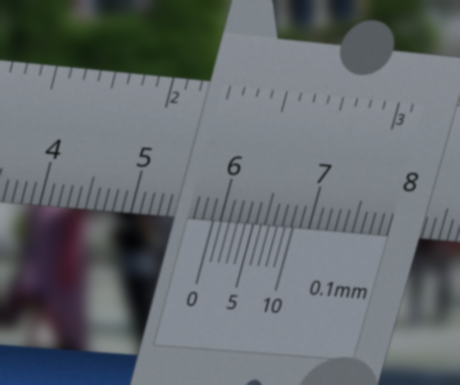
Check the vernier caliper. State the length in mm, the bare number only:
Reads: 59.2
